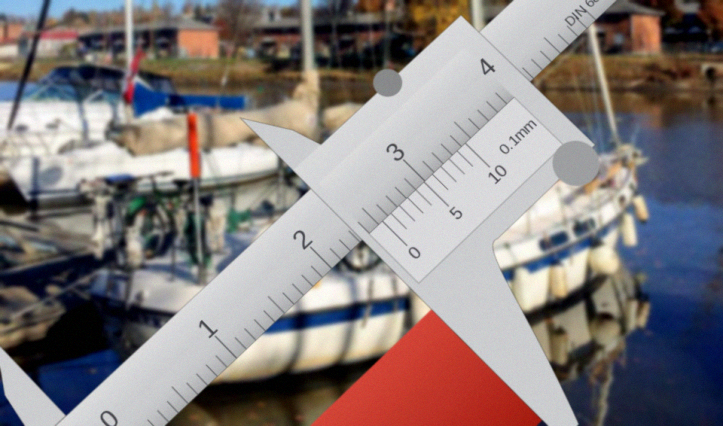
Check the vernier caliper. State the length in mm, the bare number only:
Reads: 25.4
